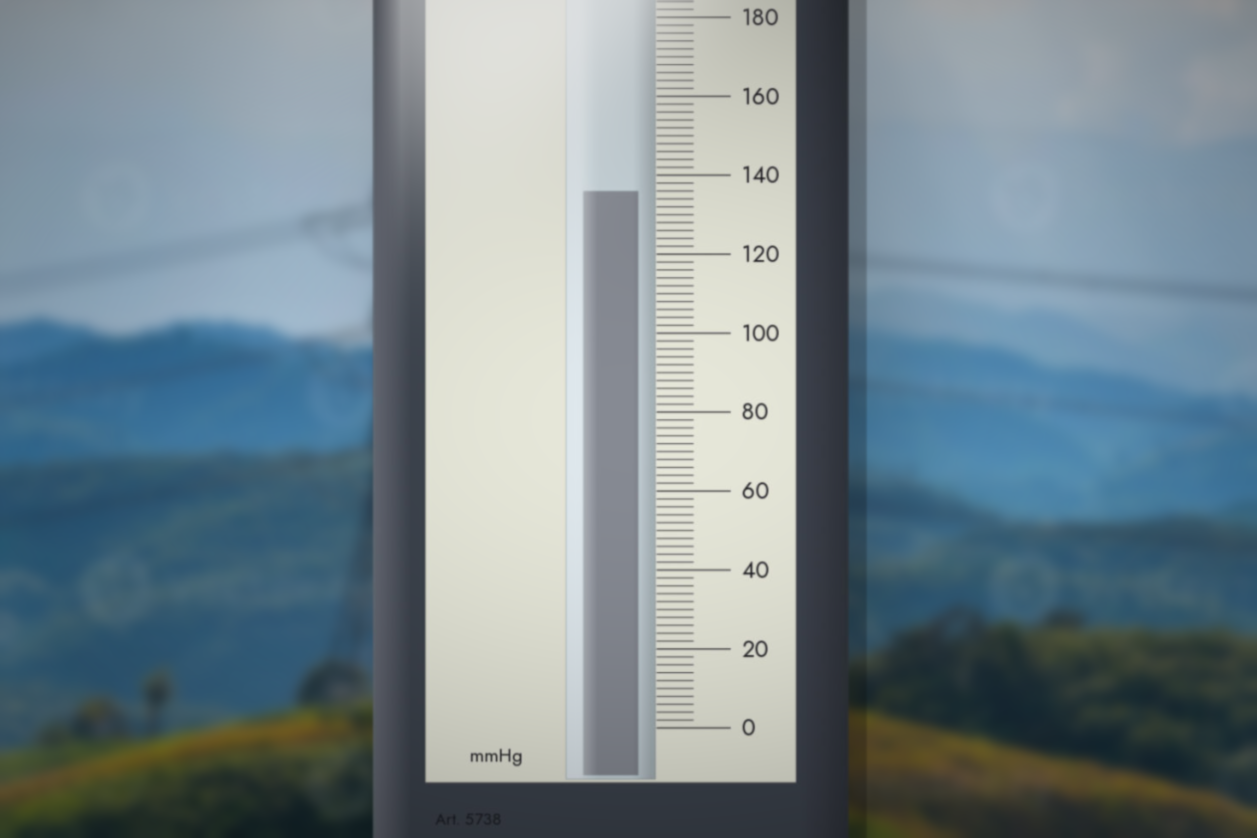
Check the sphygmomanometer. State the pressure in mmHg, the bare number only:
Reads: 136
